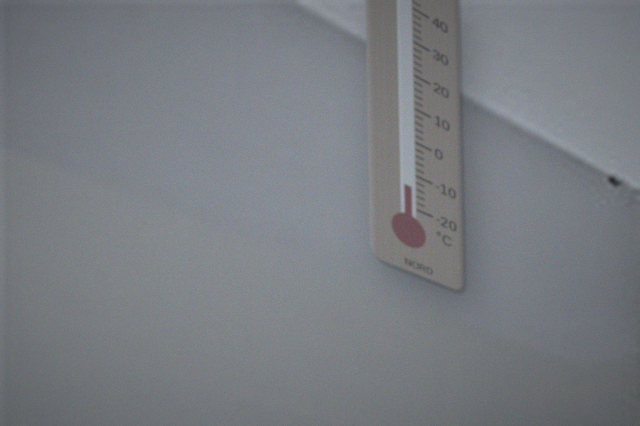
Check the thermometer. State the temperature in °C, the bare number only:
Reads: -14
